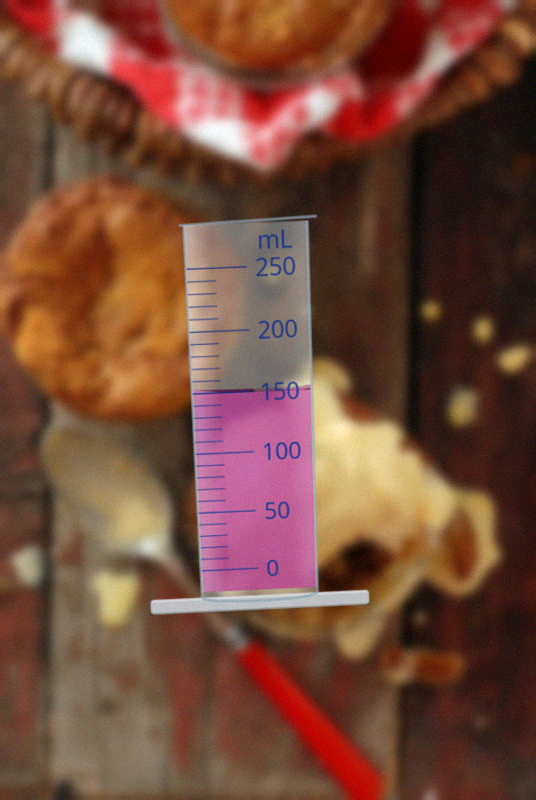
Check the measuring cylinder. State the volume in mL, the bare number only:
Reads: 150
